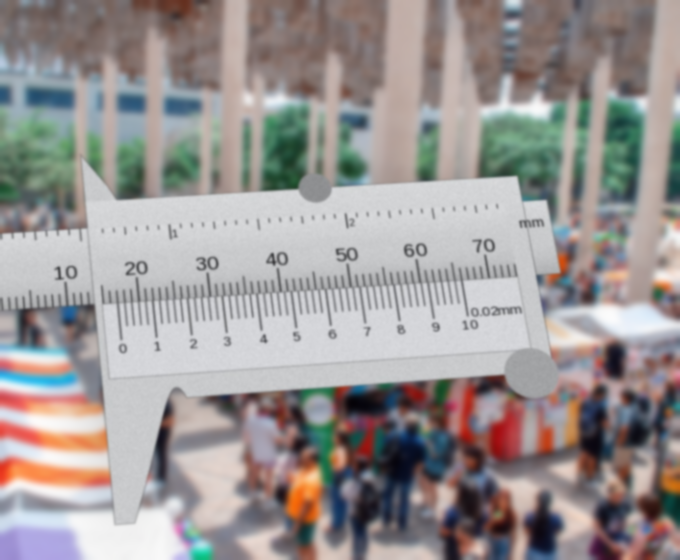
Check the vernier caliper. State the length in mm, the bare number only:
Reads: 17.0
